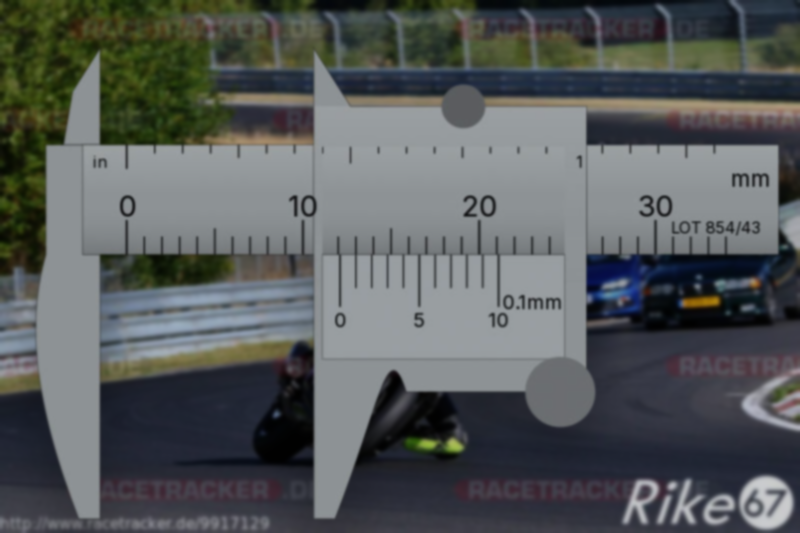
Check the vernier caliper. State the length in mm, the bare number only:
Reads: 12.1
